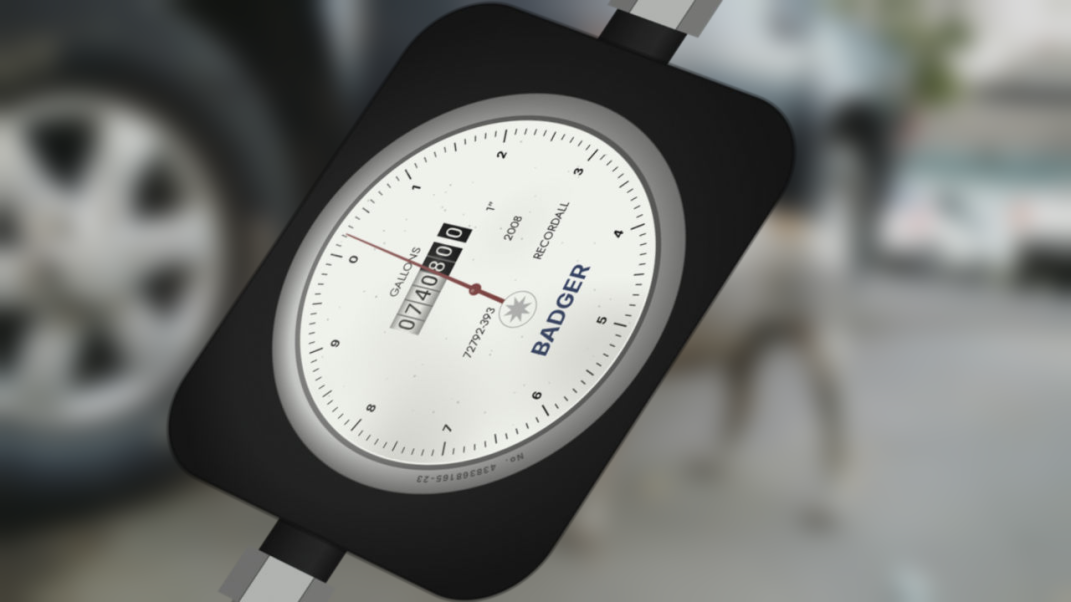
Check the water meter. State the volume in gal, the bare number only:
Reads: 740800.2
